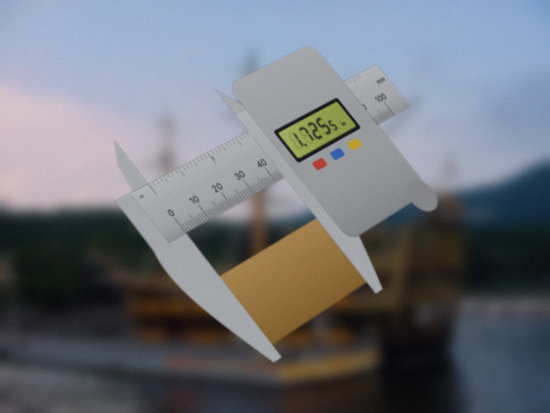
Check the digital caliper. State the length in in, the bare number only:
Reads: 1.7255
